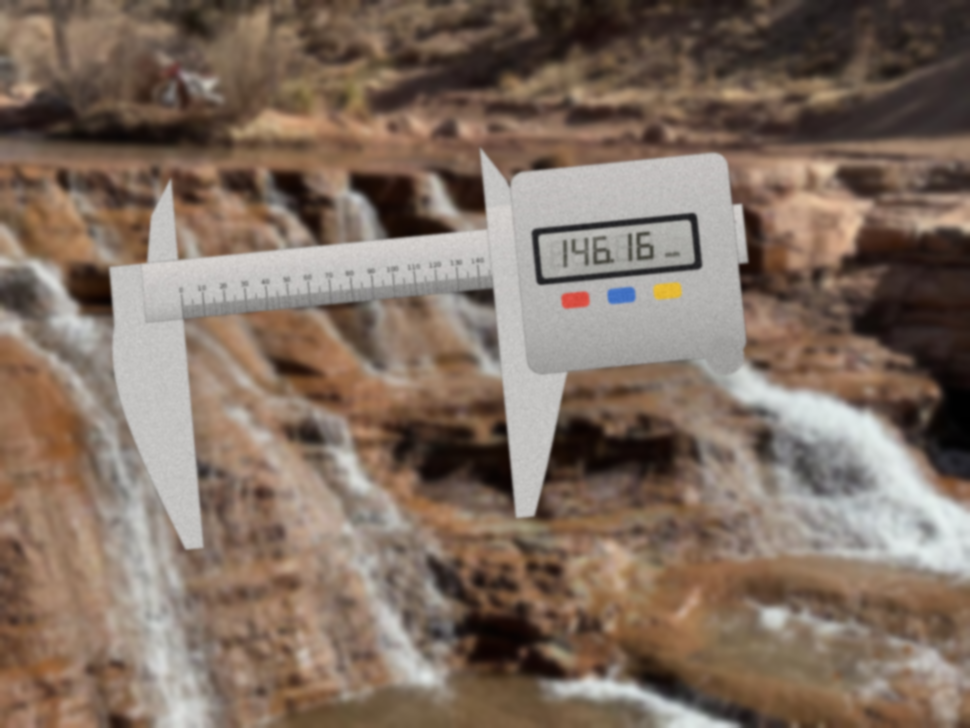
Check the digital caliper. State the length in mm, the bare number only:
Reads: 146.16
